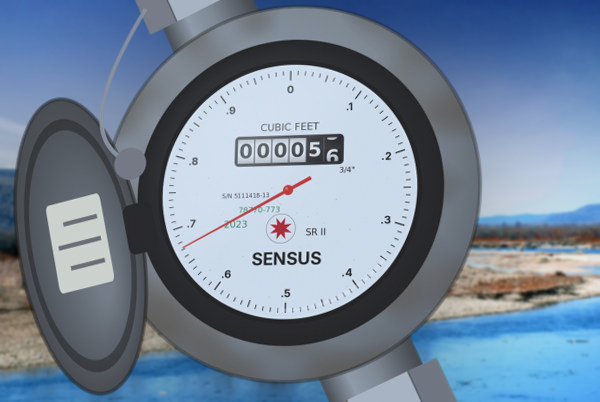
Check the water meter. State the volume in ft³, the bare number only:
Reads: 55.67
